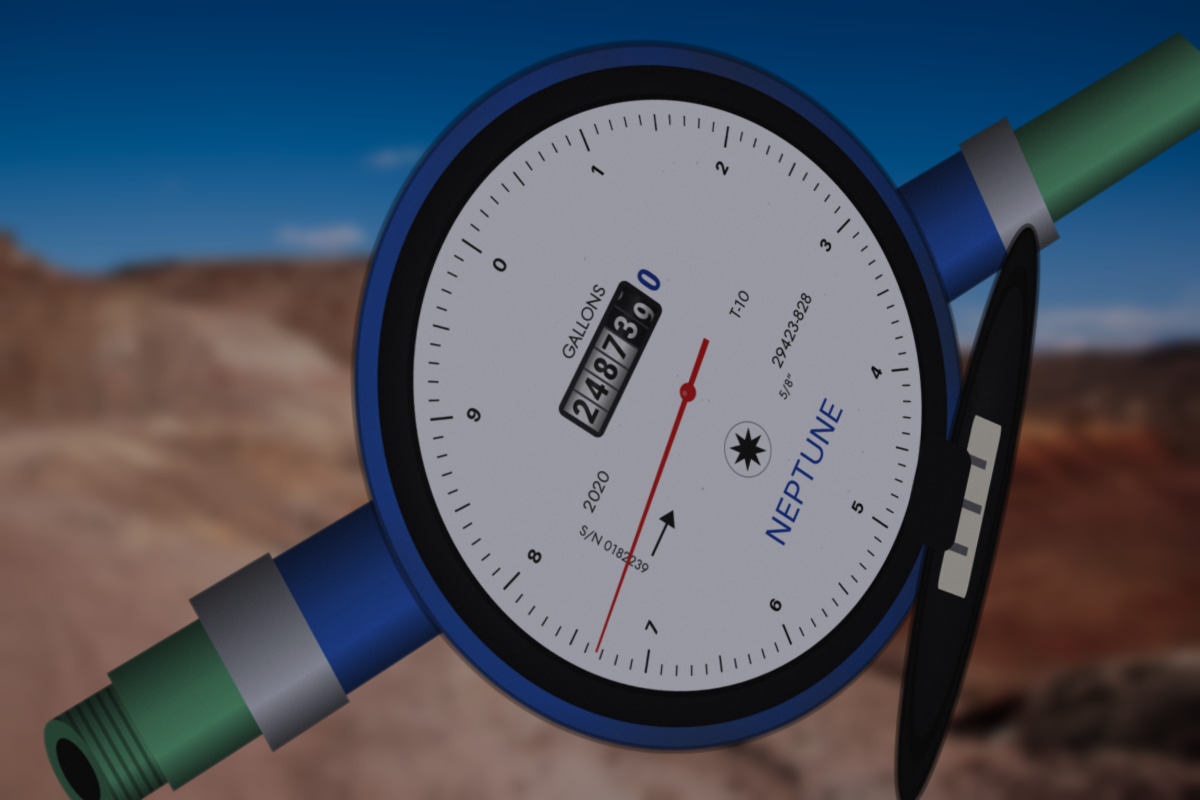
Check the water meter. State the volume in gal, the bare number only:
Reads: 2487387.3
